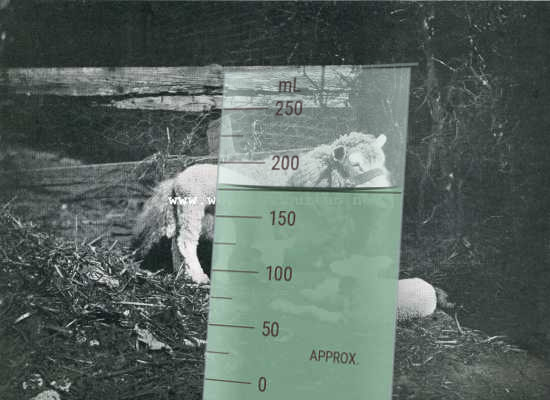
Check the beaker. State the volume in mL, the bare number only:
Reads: 175
